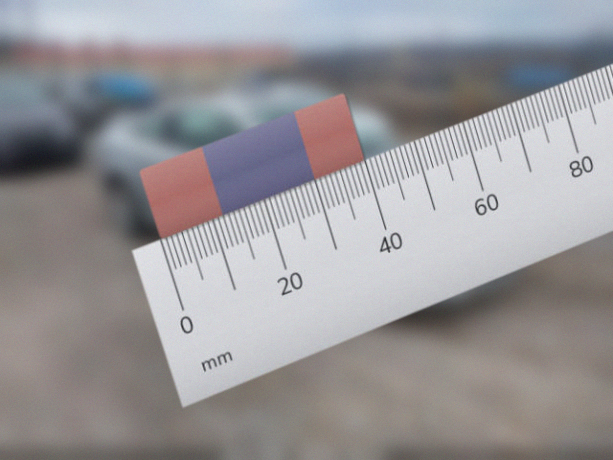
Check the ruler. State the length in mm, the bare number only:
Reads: 40
